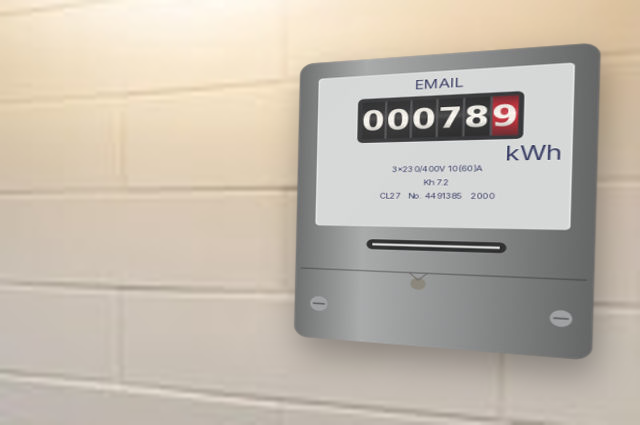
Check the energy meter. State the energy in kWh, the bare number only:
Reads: 78.9
